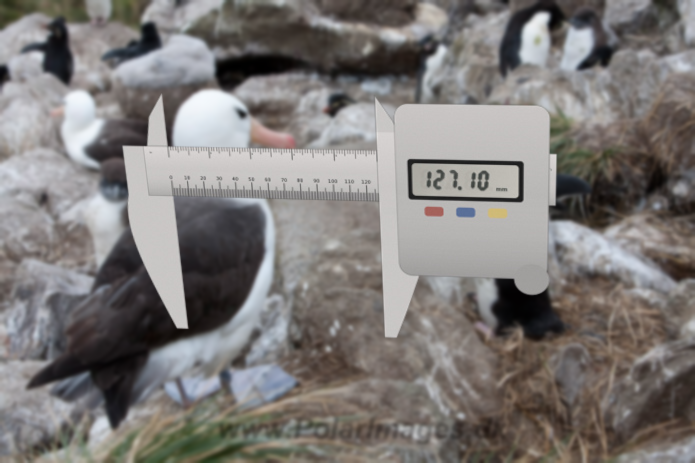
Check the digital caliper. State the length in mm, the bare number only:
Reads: 127.10
